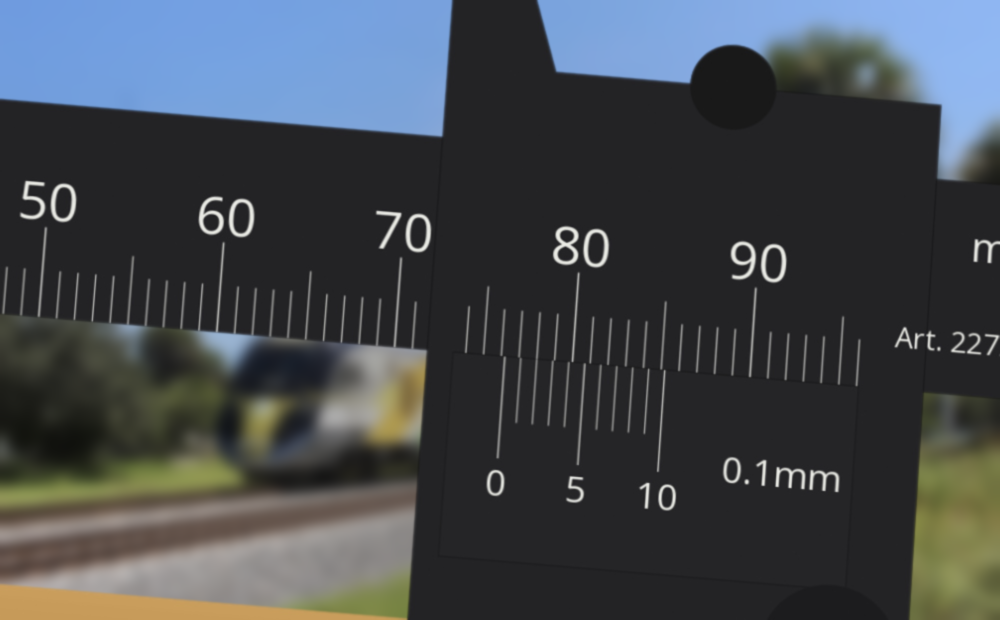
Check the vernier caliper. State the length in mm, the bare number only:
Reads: 76.2
